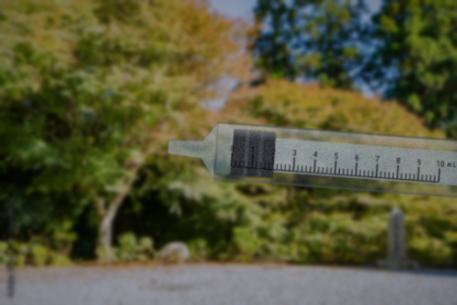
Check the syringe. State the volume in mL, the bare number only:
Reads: 0
